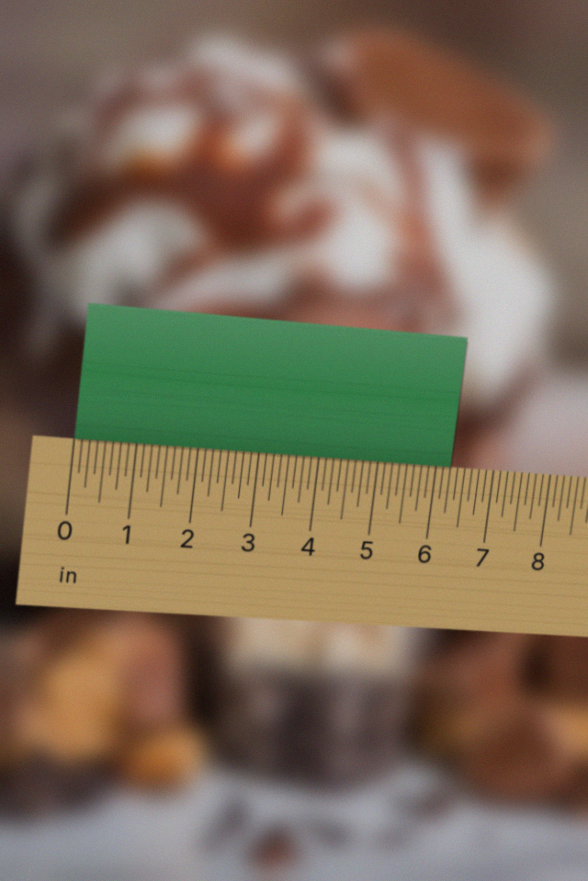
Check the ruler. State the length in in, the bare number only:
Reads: 6.25
